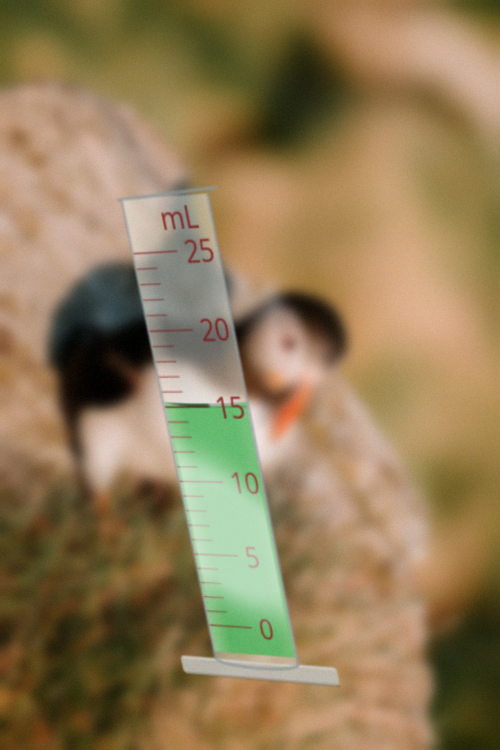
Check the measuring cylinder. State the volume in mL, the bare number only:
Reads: 15
